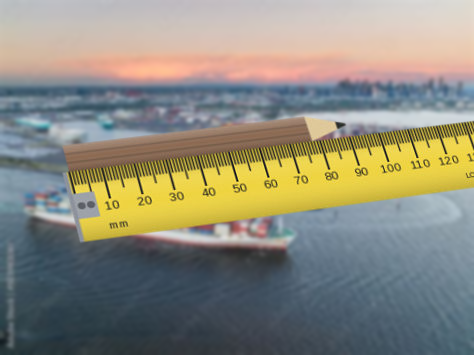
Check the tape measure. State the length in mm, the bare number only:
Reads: 90
